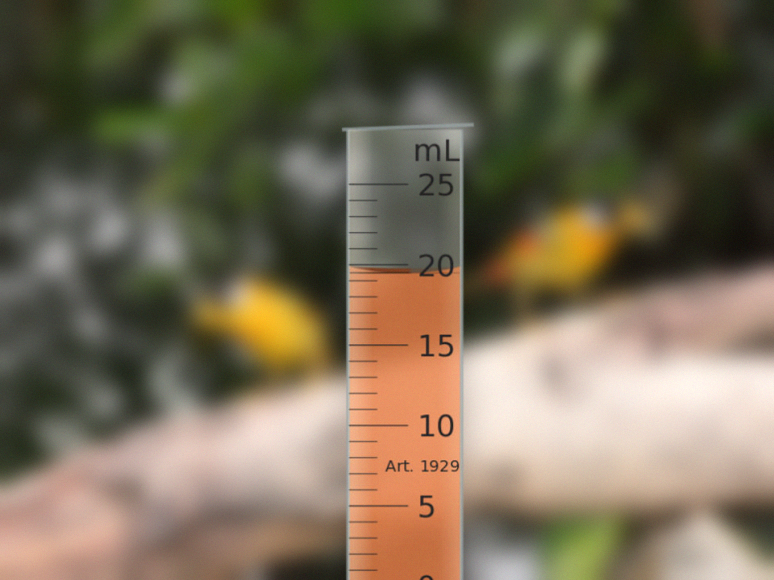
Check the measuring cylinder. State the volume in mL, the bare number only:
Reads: 19.5
